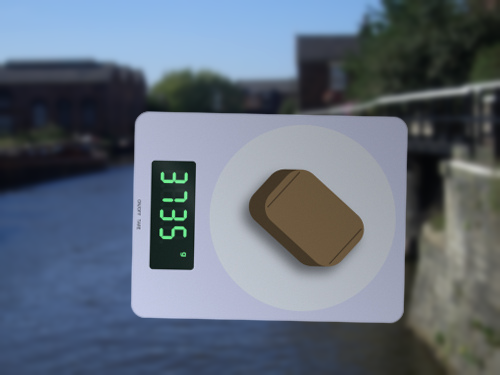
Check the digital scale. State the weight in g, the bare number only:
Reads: 3735
